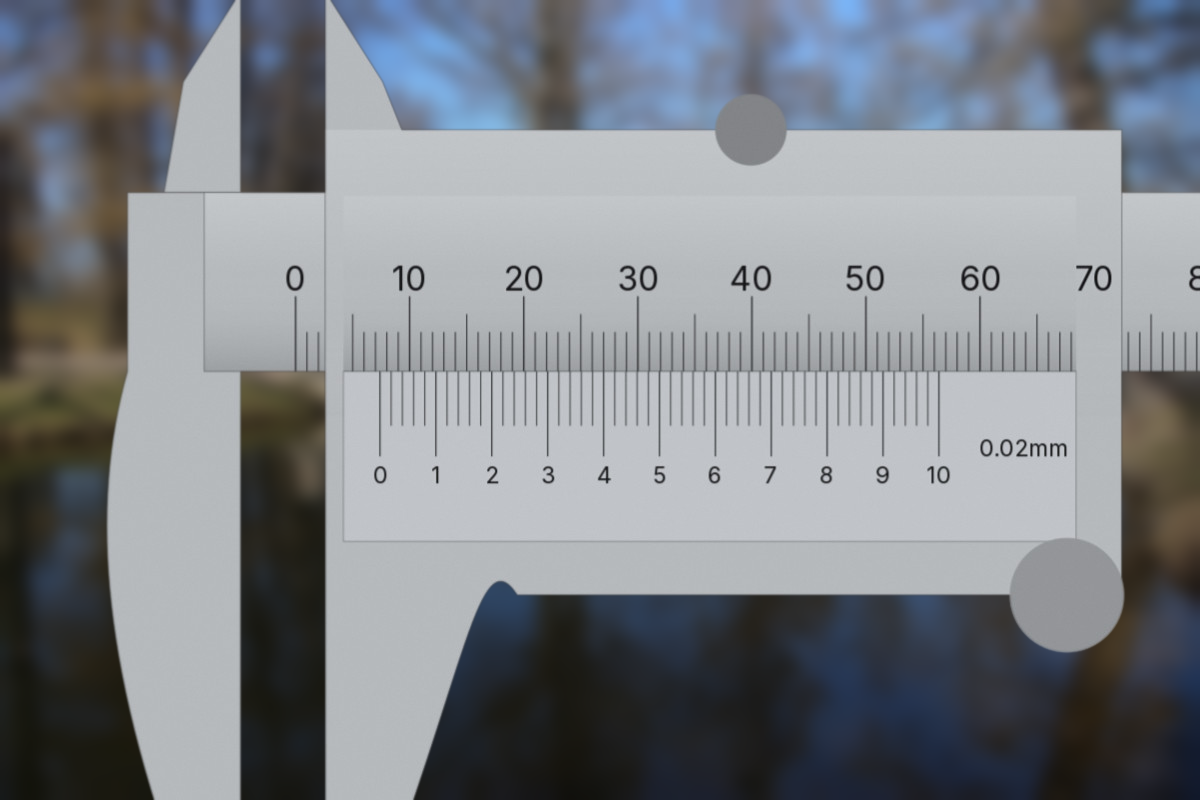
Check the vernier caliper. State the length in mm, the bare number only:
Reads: 7.4
